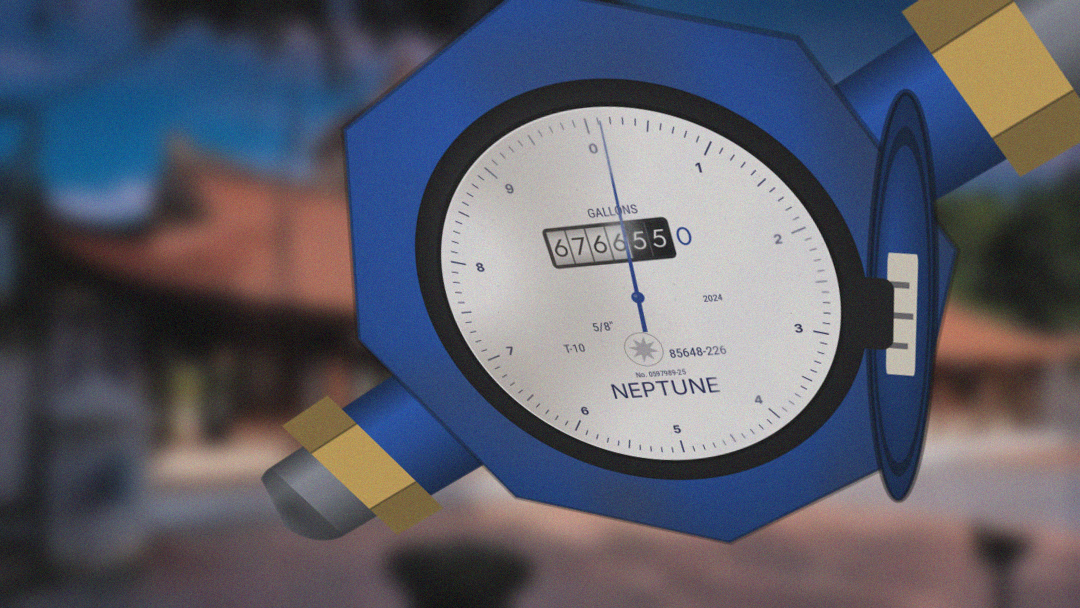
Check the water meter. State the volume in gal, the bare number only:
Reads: 6766550.1
